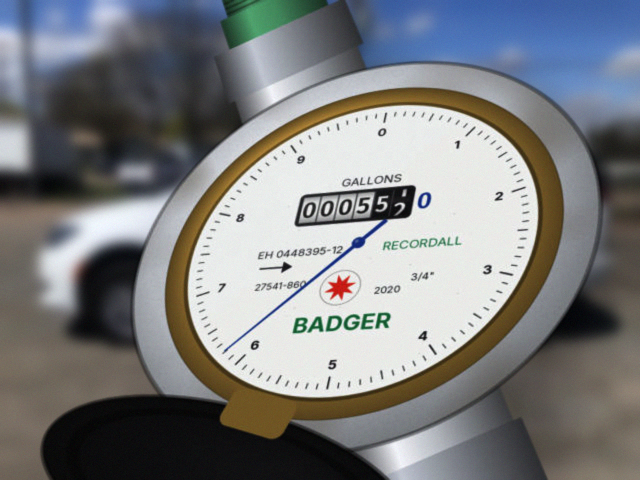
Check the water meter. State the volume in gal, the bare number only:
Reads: 5516.2
